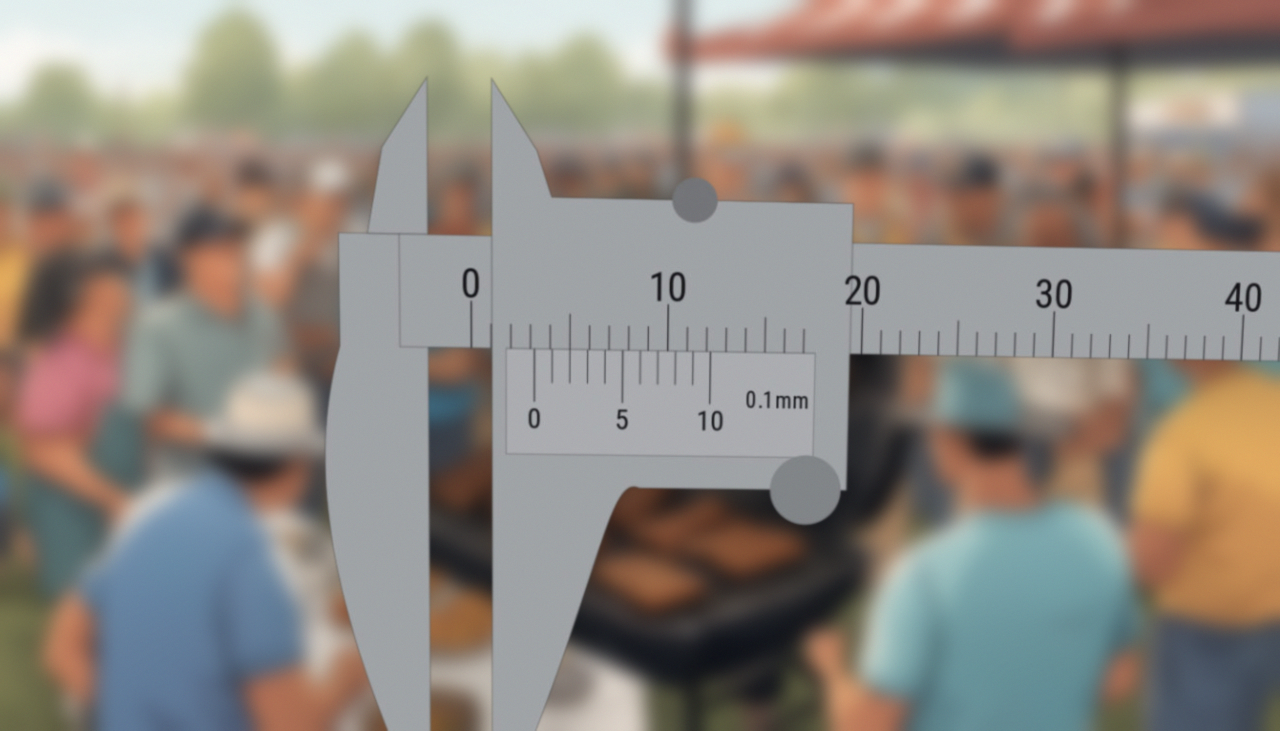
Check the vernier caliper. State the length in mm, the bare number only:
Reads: 3.2
